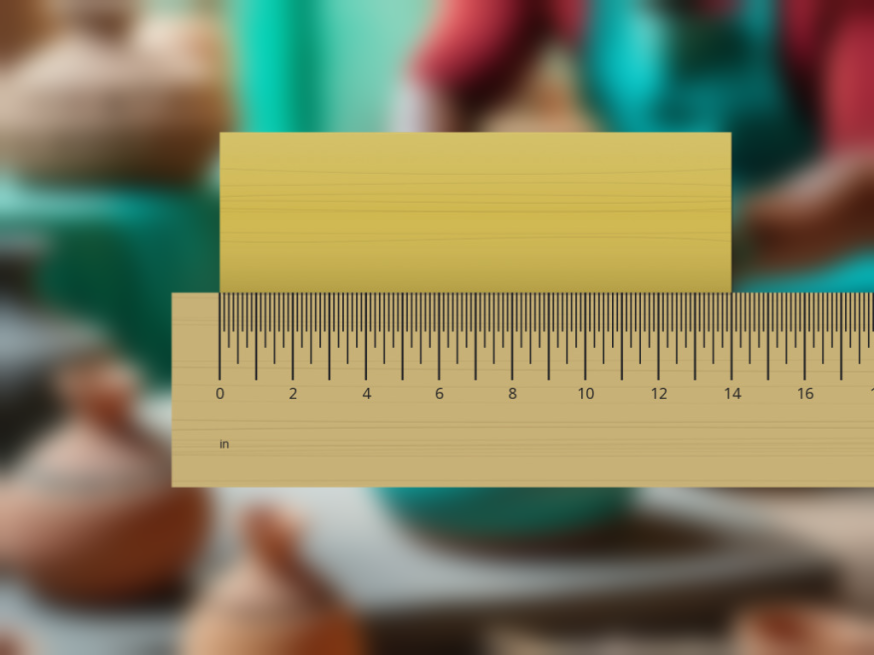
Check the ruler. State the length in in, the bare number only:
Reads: 14
